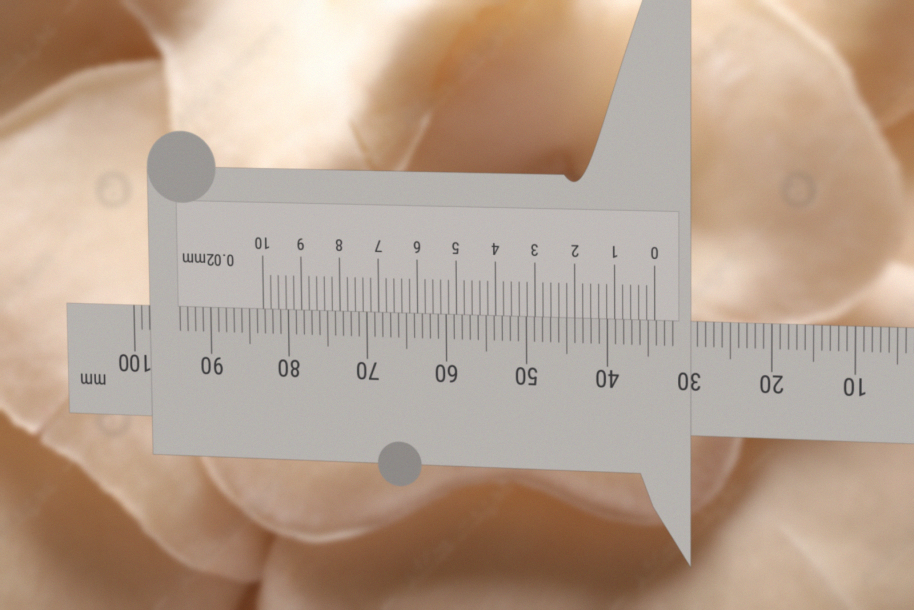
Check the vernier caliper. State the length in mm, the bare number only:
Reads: 34.2
